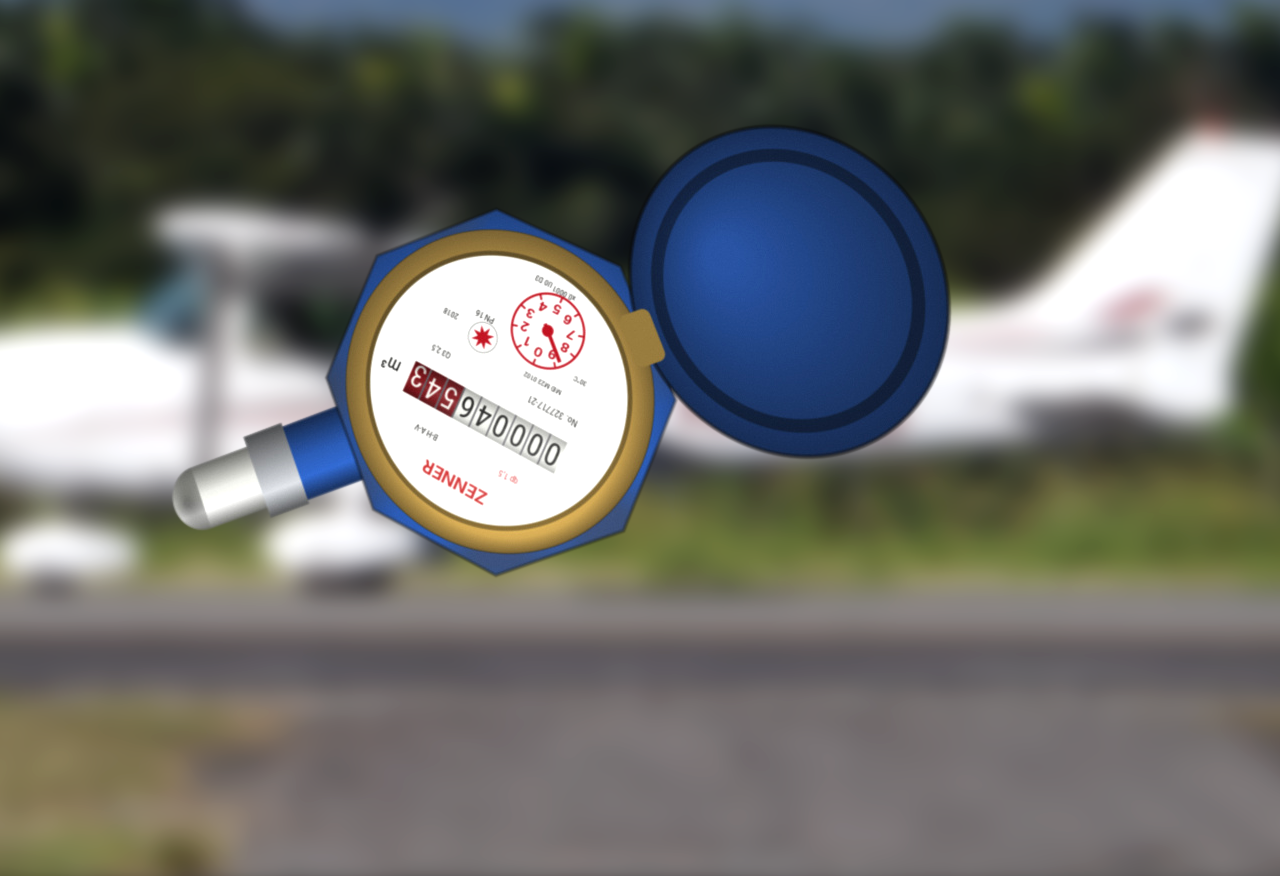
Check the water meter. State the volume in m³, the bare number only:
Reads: 46.5428
